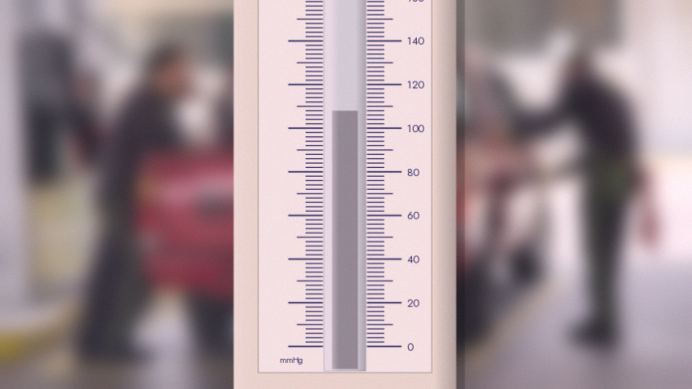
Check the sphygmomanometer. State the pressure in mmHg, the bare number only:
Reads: 108
